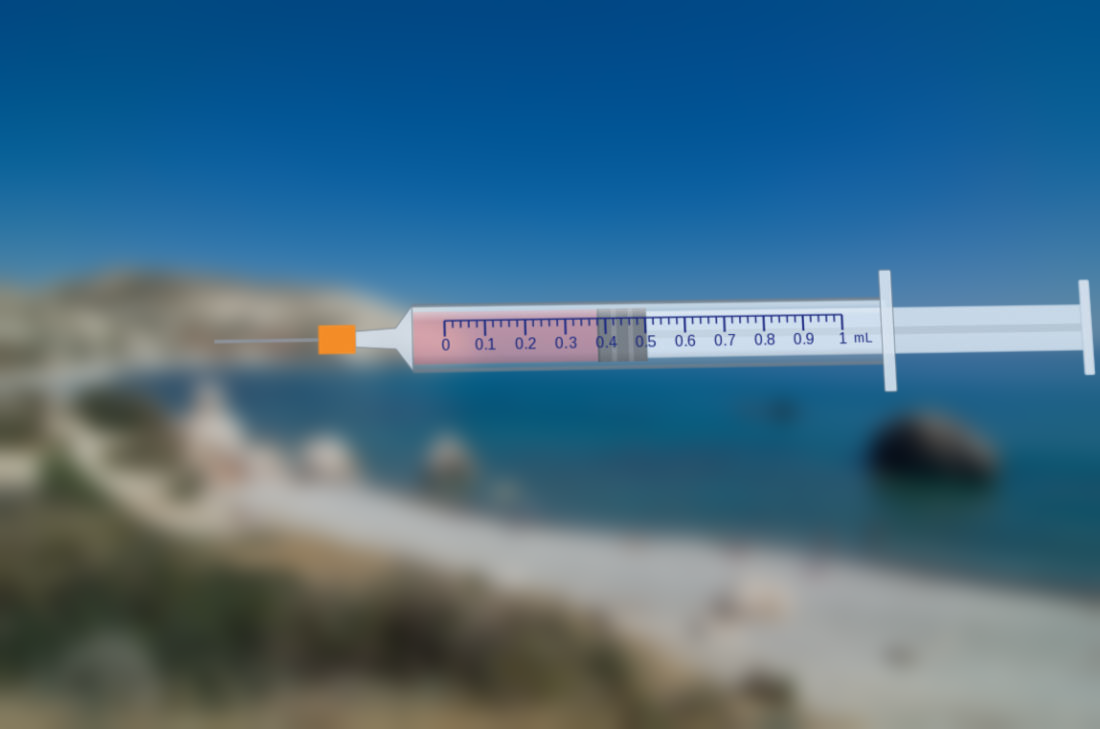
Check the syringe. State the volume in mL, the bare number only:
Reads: 0.38
